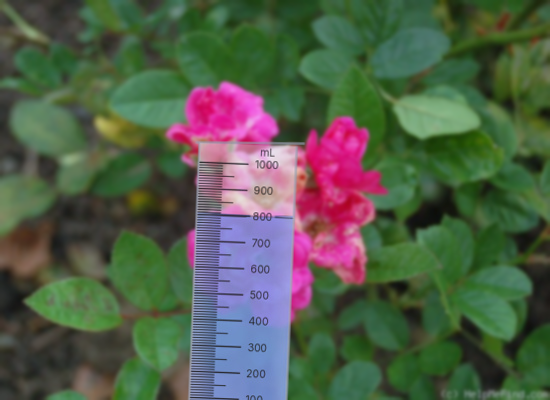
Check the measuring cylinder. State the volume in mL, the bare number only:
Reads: 800
